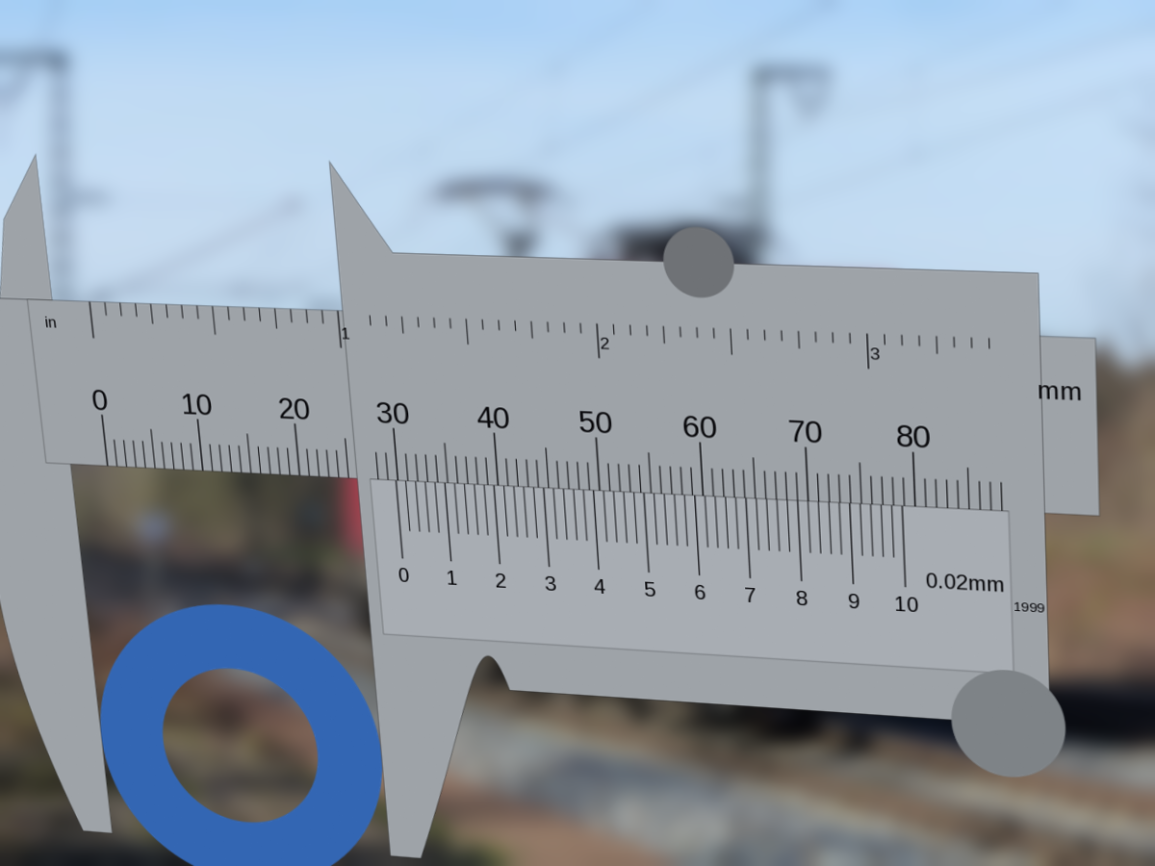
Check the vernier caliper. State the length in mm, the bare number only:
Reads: 29.8
